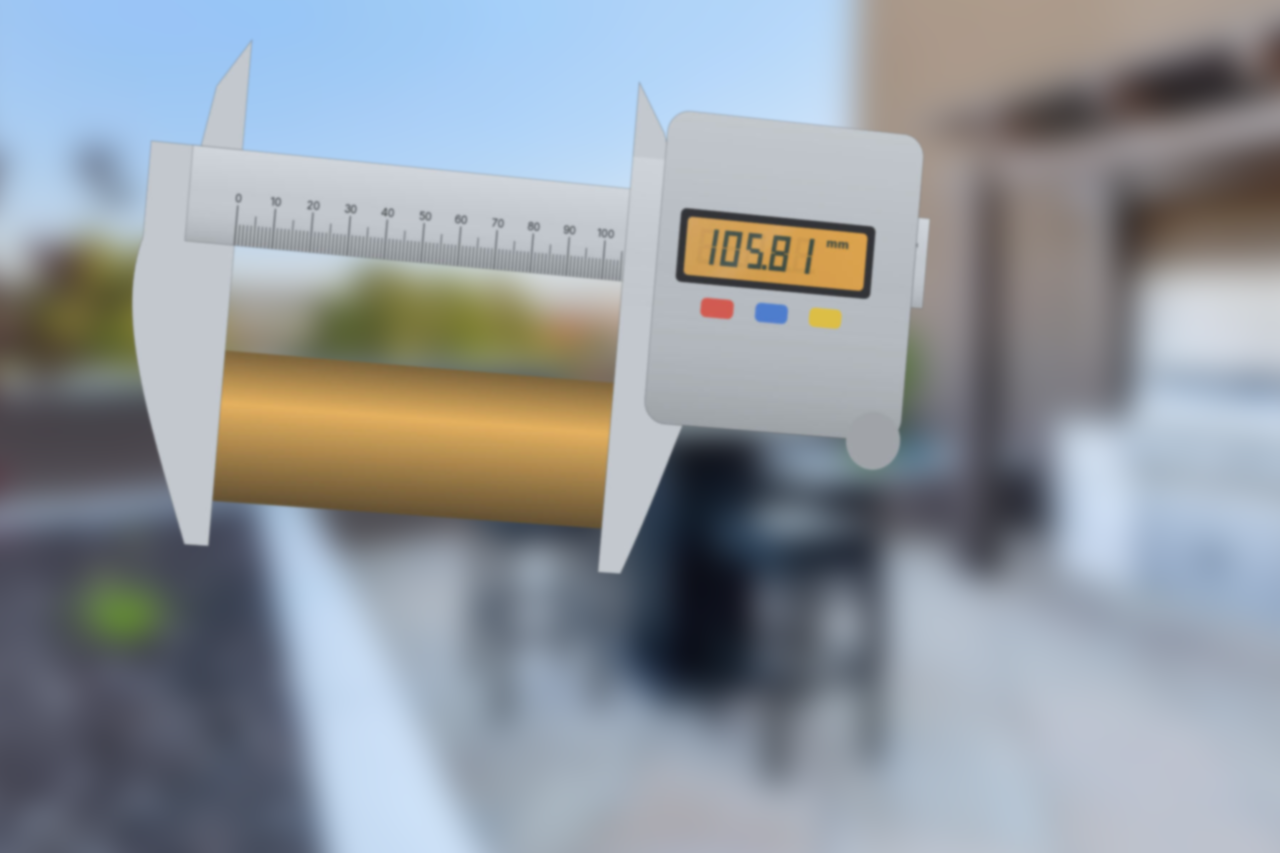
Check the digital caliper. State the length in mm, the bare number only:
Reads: 105.81
